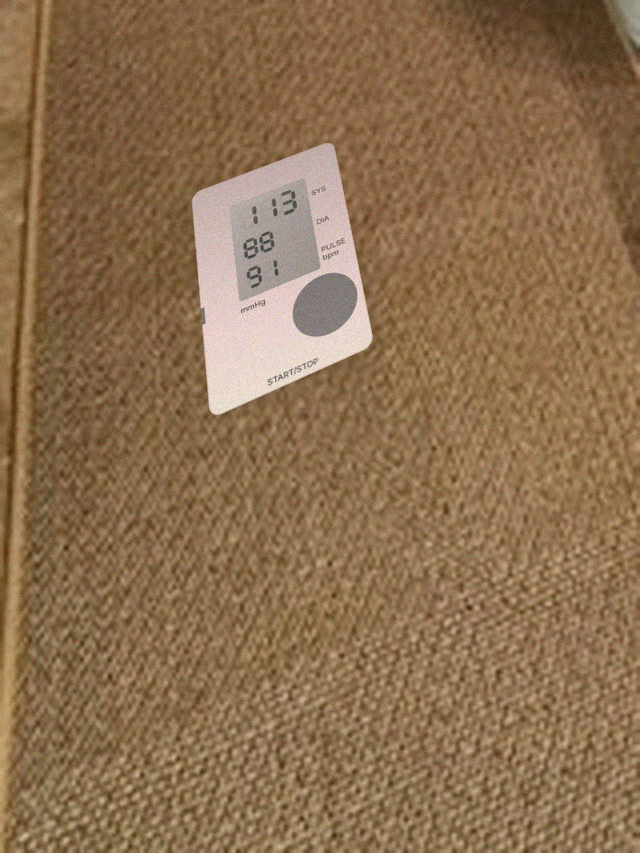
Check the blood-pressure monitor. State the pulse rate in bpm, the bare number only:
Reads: 91
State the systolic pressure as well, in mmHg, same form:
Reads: 113
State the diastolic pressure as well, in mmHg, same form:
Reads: 88
